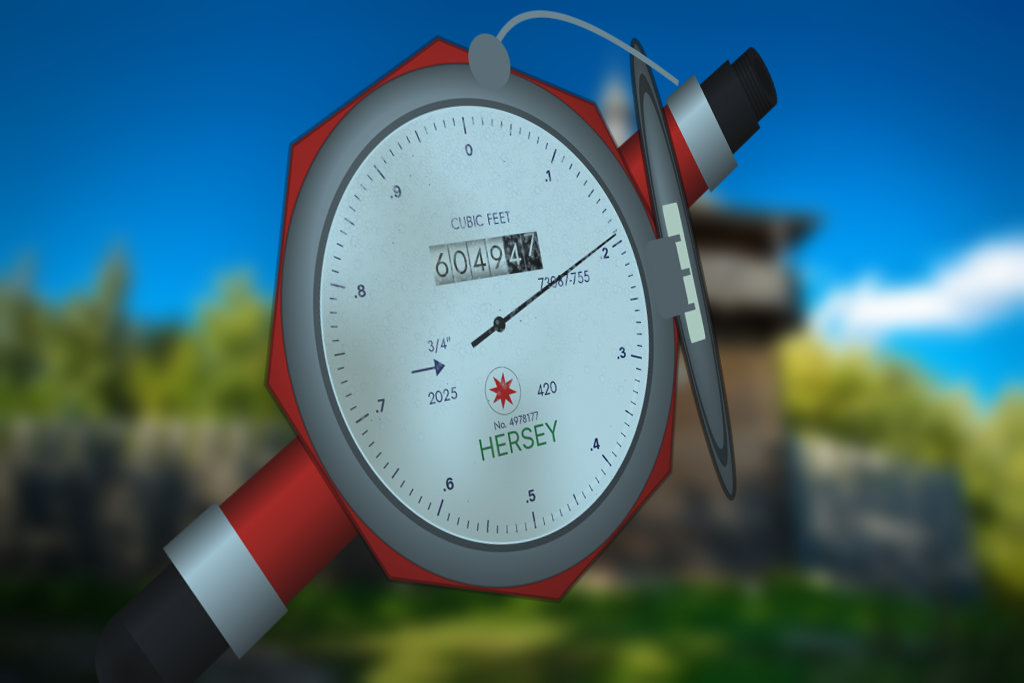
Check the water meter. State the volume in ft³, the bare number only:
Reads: 604947.19
